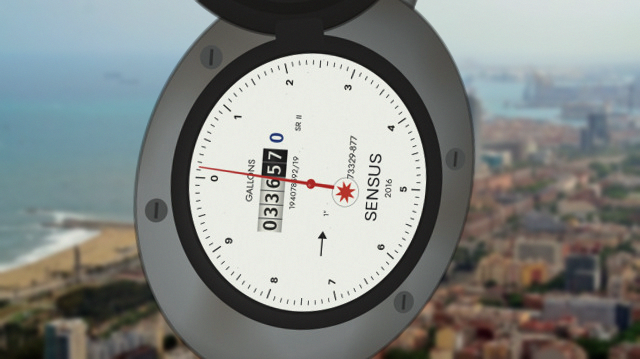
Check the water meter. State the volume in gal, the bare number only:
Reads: 336570.1
